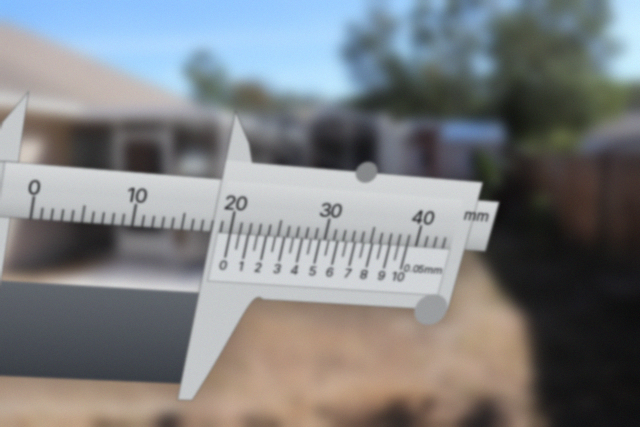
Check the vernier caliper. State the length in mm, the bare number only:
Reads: 20.0
